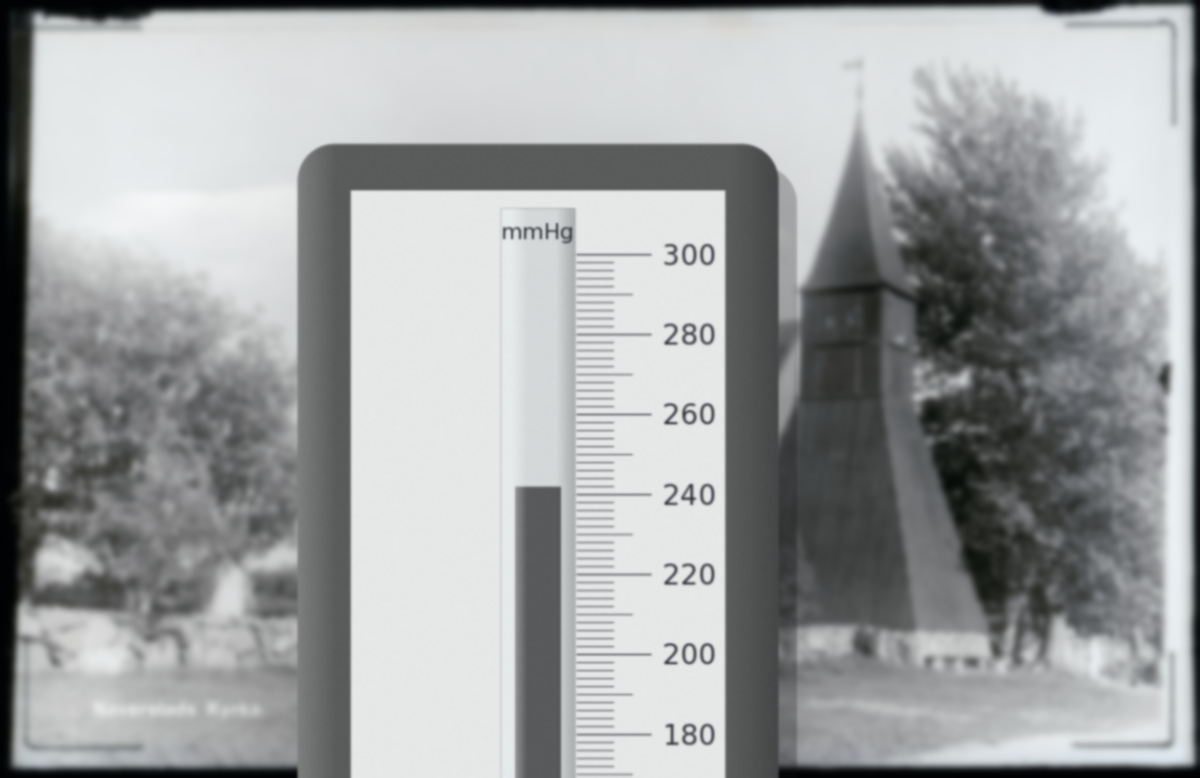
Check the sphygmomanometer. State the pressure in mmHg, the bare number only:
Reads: 242
